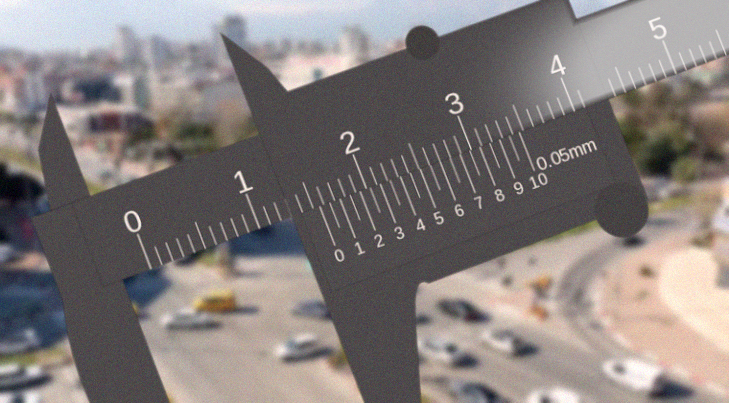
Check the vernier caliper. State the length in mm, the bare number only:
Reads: 15.6
